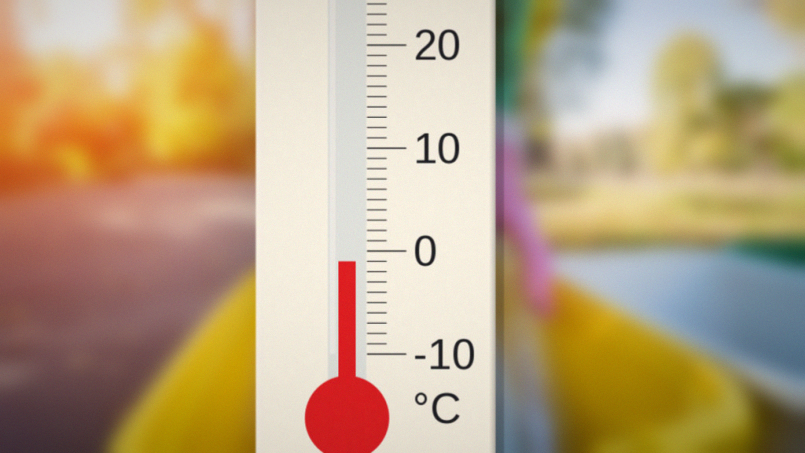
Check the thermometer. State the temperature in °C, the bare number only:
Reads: -1
